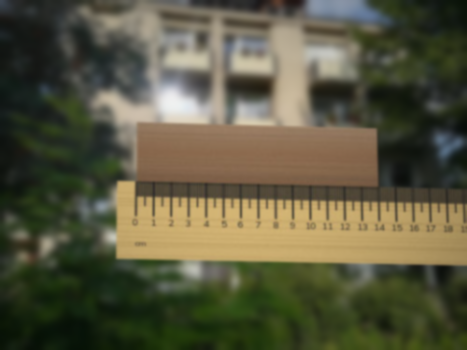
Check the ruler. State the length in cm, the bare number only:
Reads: 14
